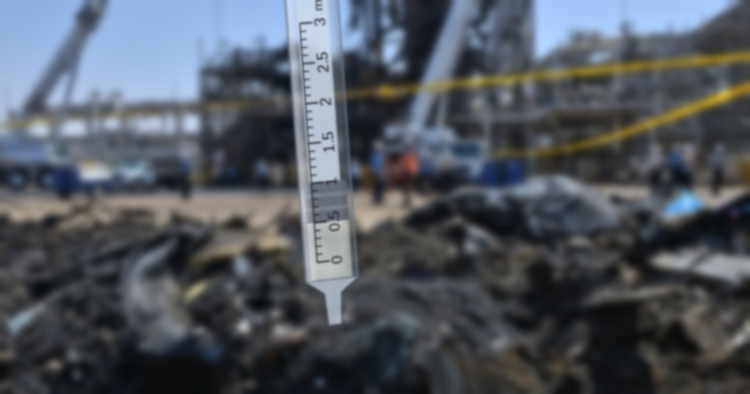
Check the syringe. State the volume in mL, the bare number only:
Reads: 0.5
